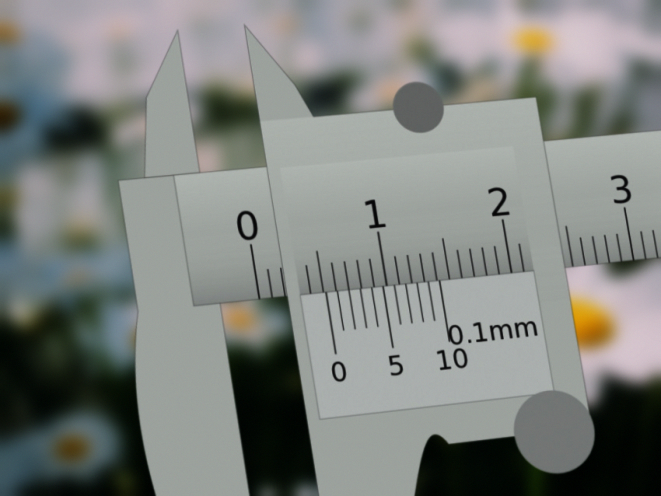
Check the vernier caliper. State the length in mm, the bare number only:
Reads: 5.2
